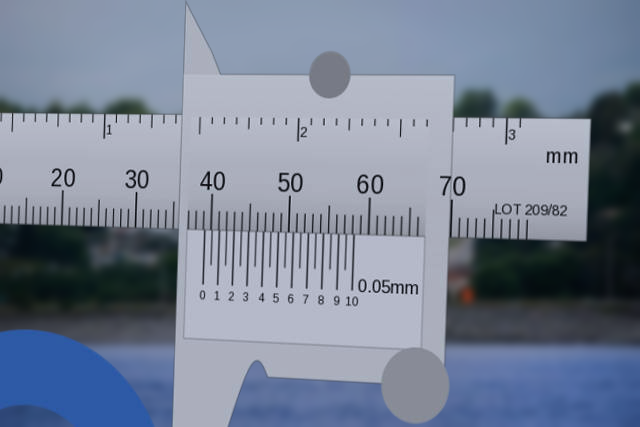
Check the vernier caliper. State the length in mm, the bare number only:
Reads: 39.2
